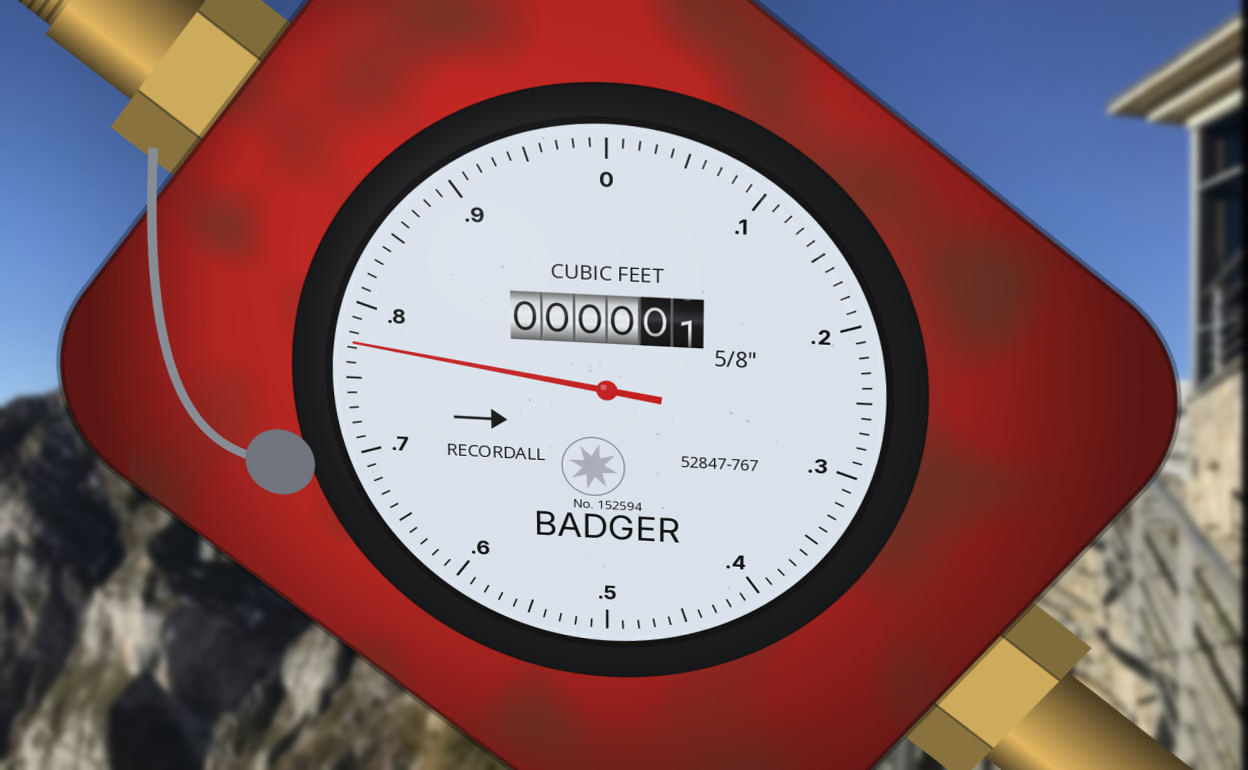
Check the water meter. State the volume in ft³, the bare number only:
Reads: 0.77
